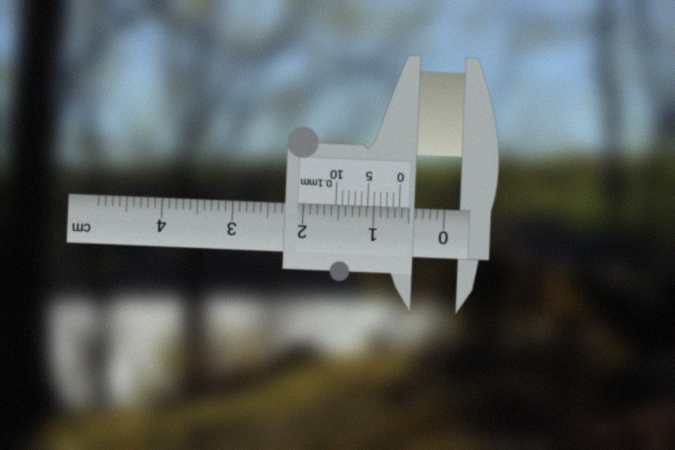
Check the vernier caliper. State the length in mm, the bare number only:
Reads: 6.4
